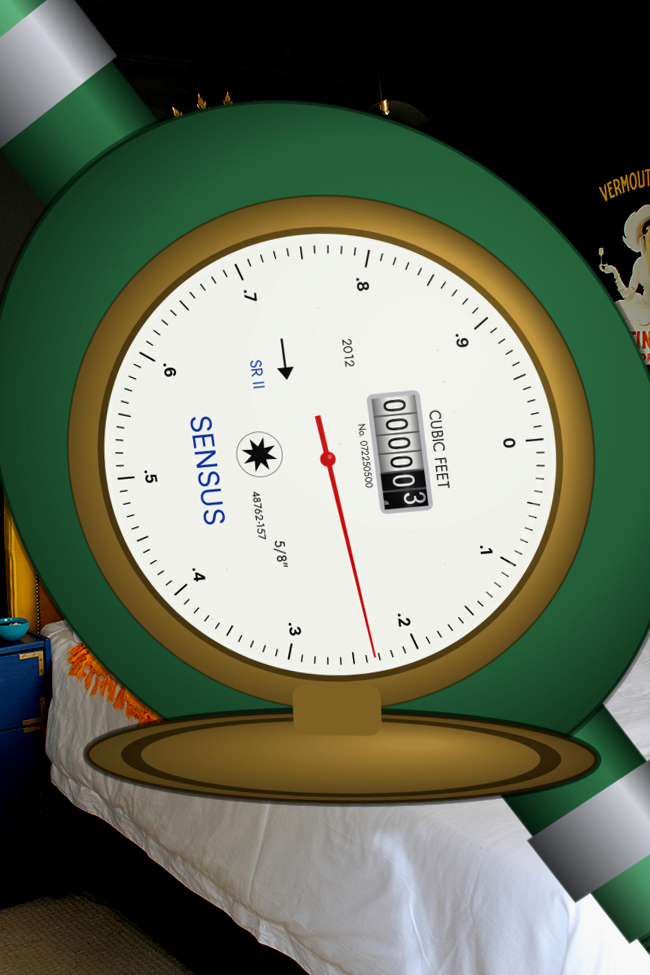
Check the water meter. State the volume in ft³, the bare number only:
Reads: 3.23
